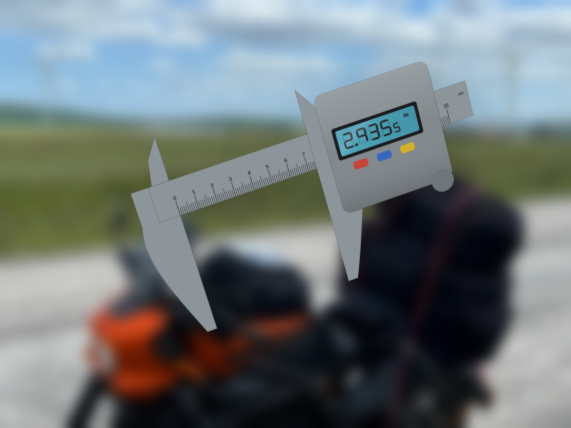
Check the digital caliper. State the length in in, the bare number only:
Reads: 2.9355
